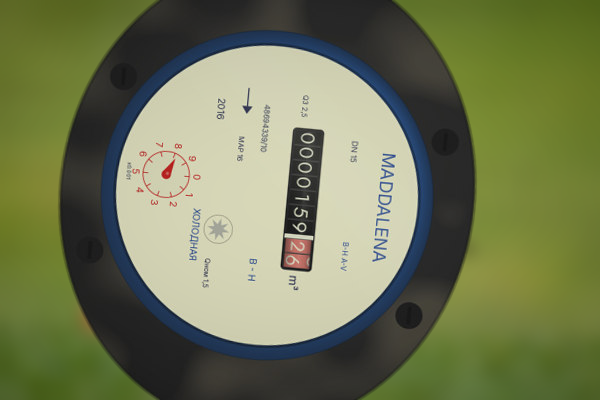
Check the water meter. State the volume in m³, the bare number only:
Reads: 159.258
